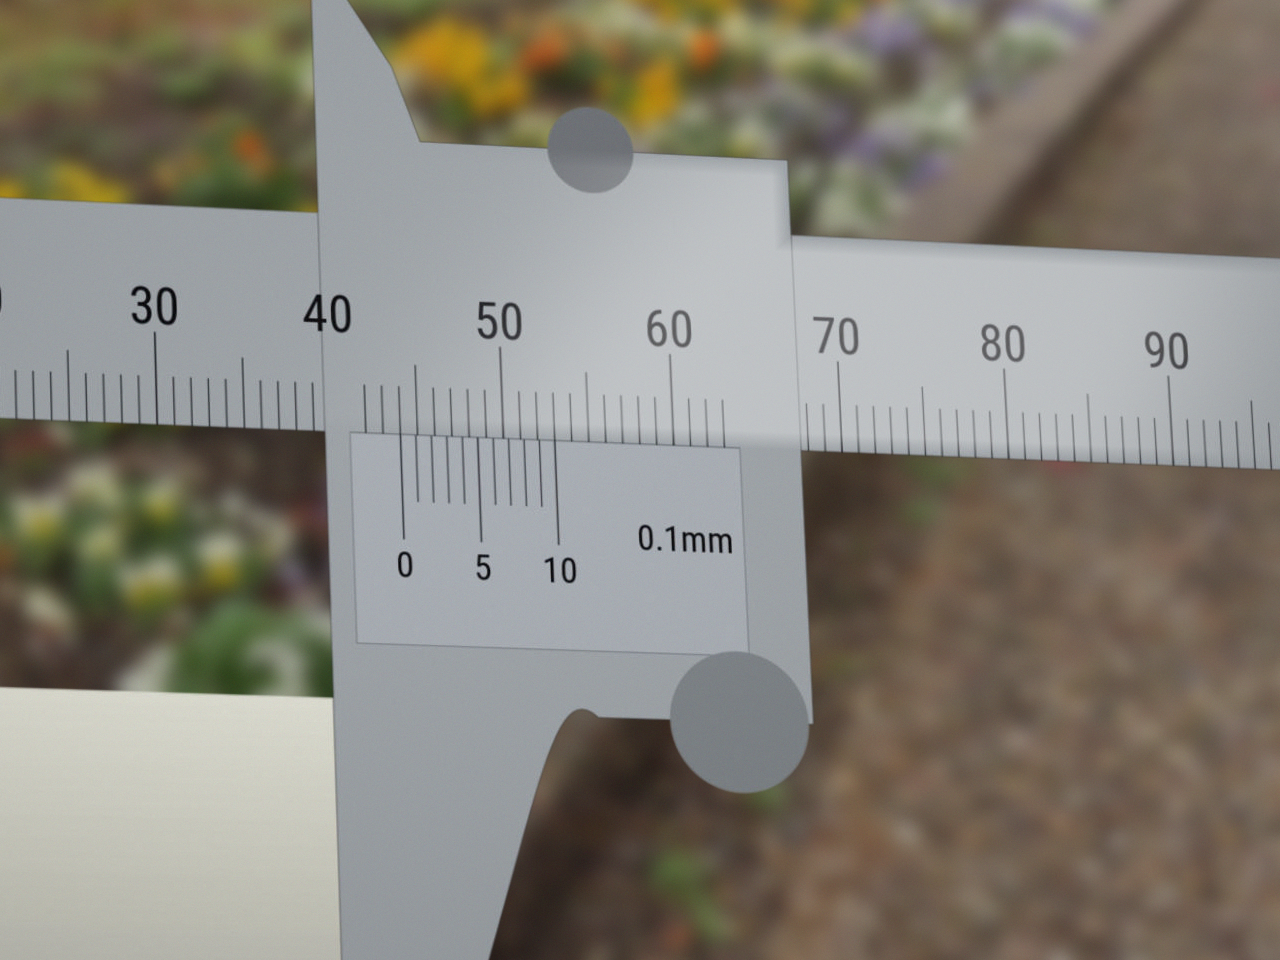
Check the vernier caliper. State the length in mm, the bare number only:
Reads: 44.0
